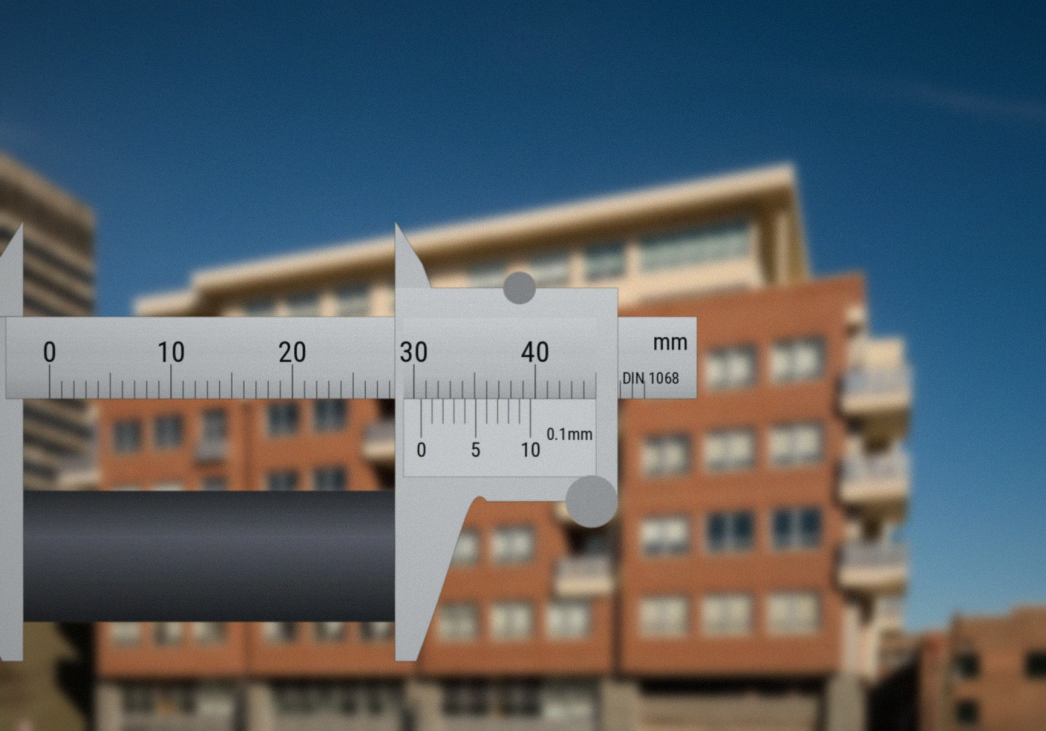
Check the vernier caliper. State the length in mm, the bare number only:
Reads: 30.6
